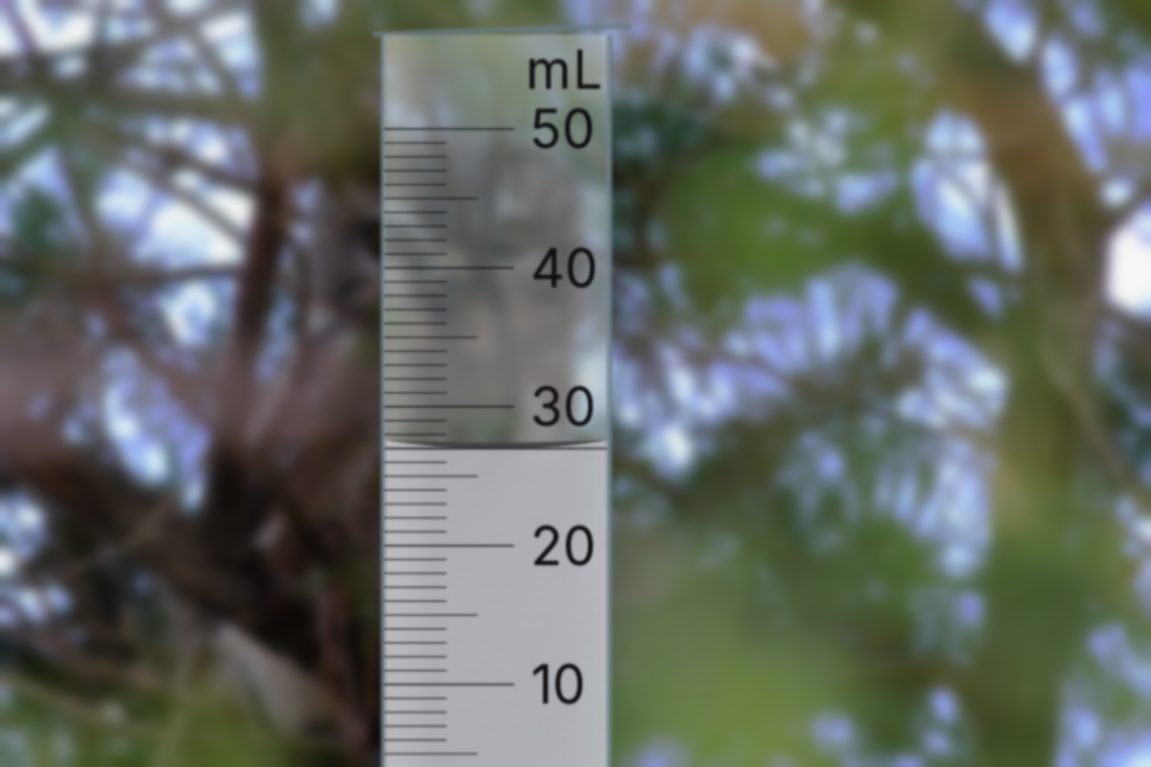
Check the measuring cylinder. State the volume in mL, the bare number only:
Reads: 27
